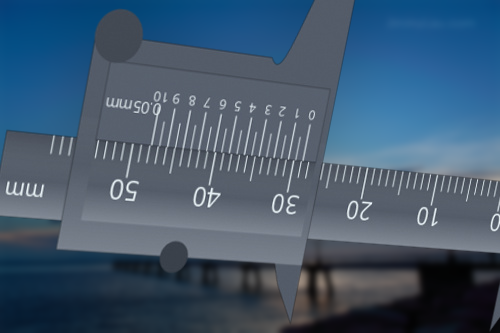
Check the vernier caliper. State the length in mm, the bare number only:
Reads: 28.8
